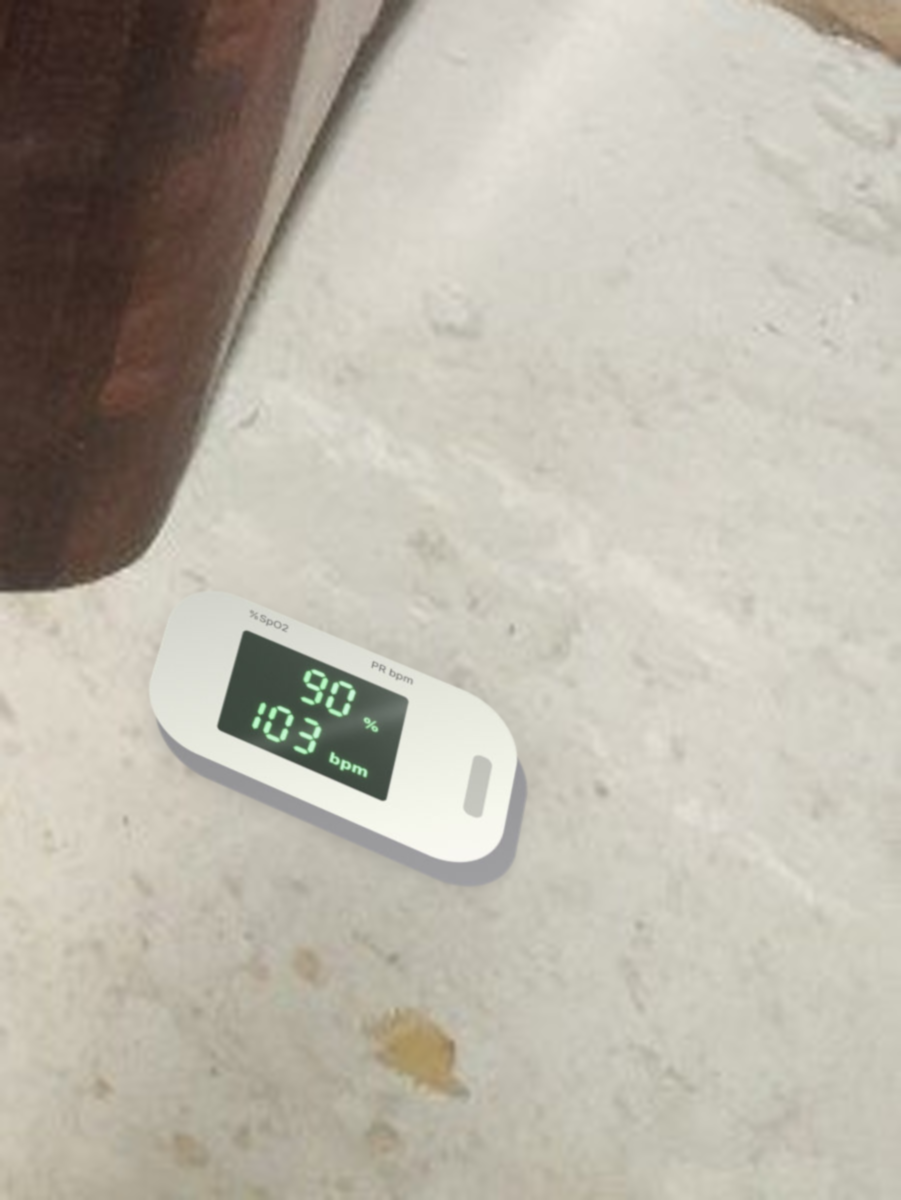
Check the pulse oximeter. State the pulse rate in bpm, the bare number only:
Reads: 103
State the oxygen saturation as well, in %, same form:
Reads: 90
